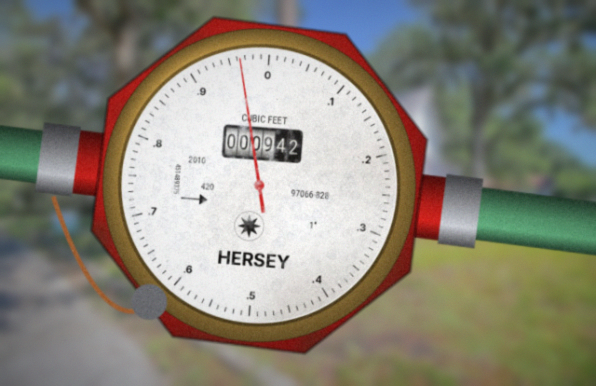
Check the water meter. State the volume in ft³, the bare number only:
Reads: 941.96
